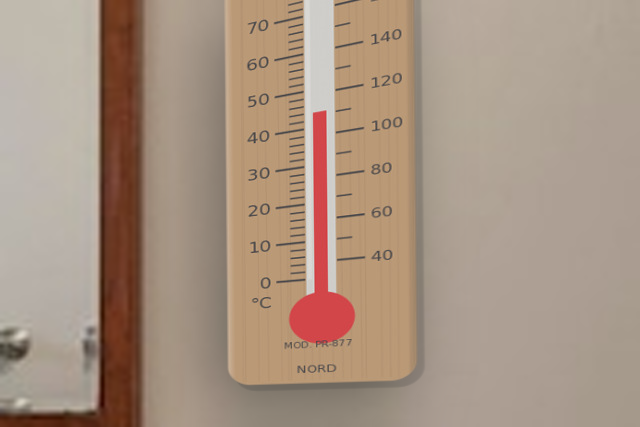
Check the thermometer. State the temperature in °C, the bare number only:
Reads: 44
